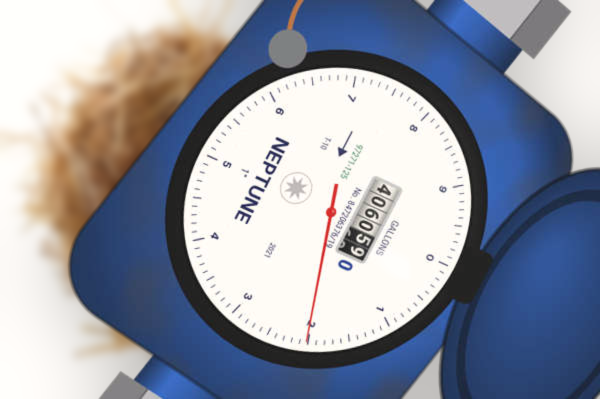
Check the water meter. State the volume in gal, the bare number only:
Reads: 4060592.0
